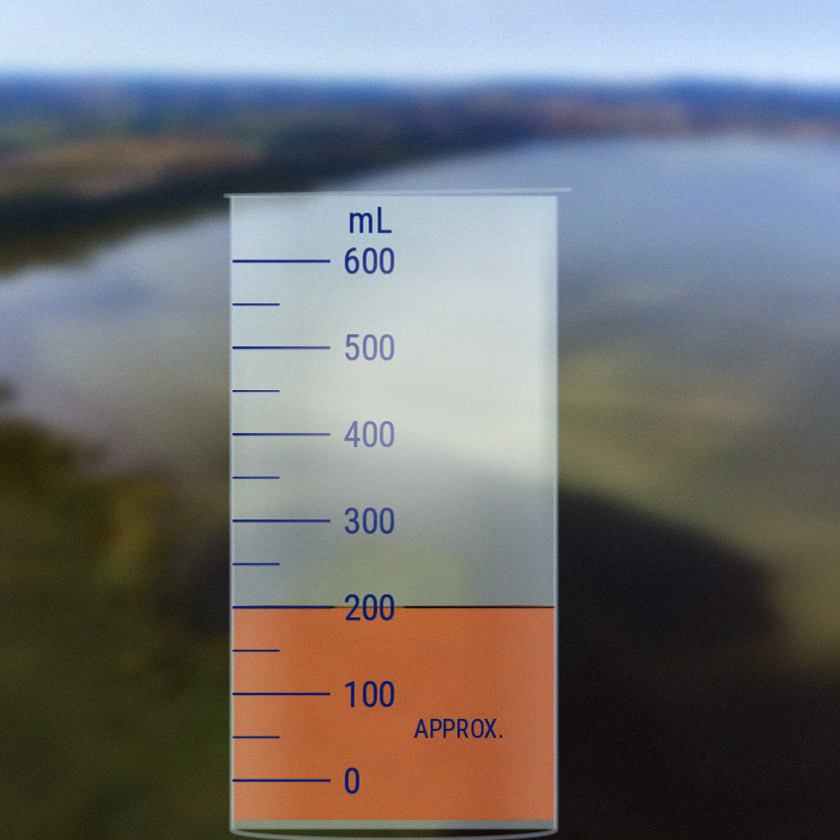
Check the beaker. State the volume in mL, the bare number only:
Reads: 200
